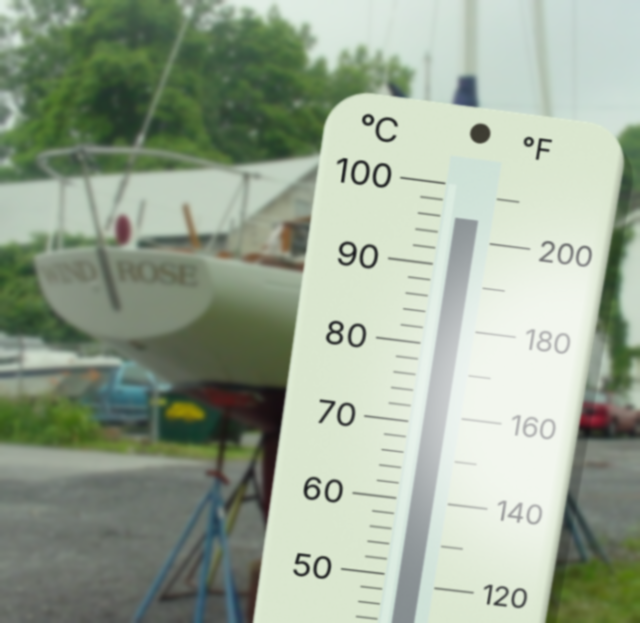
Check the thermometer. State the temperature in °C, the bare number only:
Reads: 96
